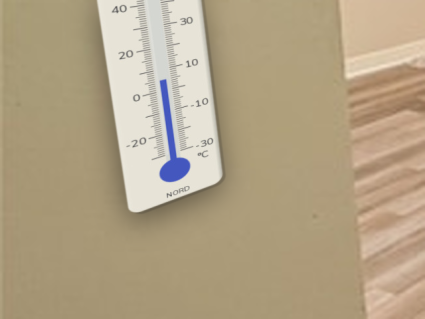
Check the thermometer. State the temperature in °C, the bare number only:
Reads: 5
